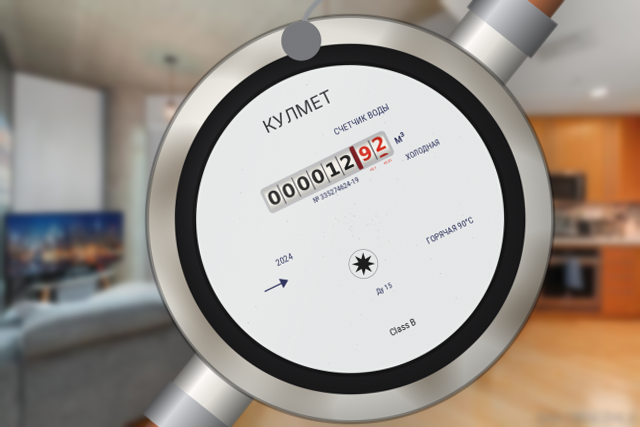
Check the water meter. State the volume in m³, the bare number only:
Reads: 12.92
